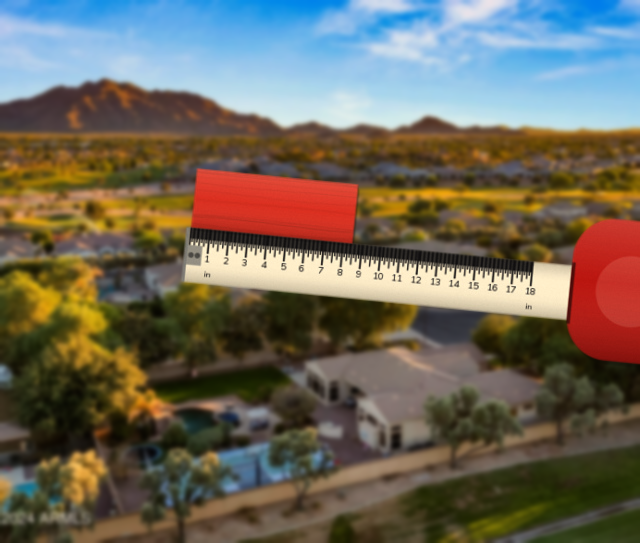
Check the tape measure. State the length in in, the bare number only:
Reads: 8.5
